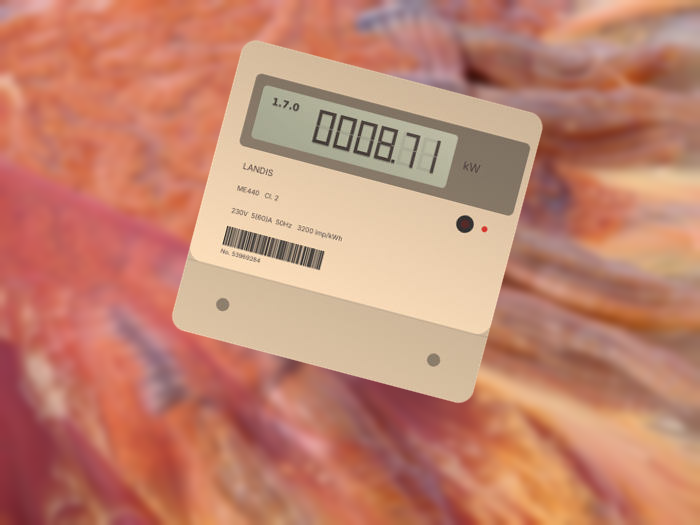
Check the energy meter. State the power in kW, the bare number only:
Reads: 8.71
